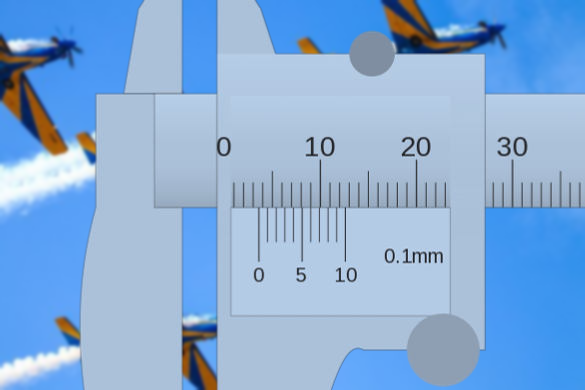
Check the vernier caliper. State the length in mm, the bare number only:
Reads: 3.6
